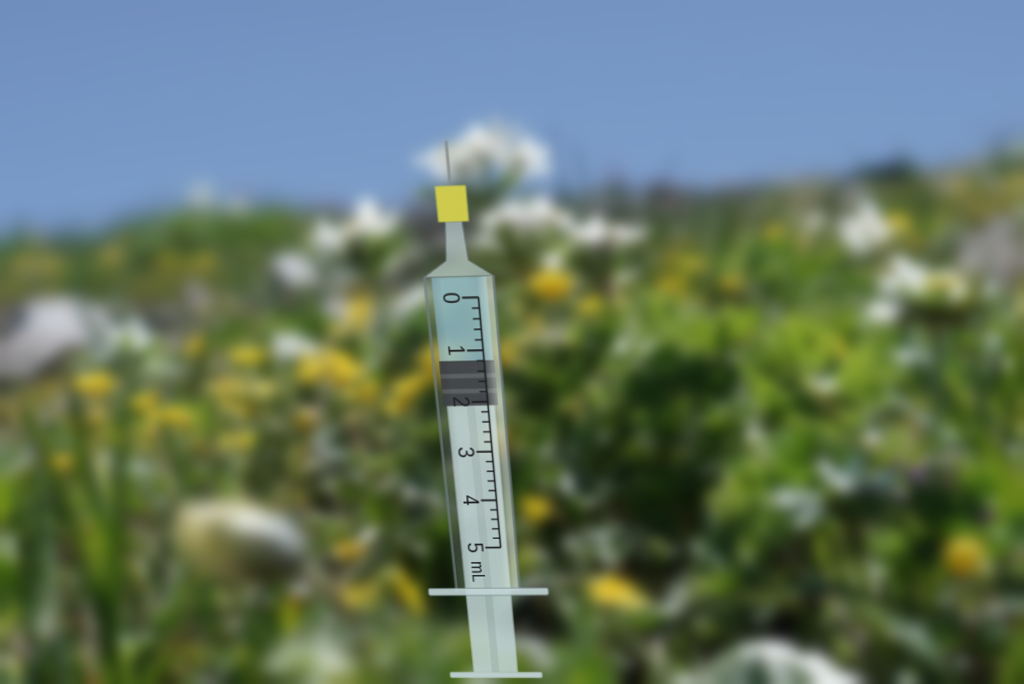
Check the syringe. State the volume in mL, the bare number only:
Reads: 1.2
